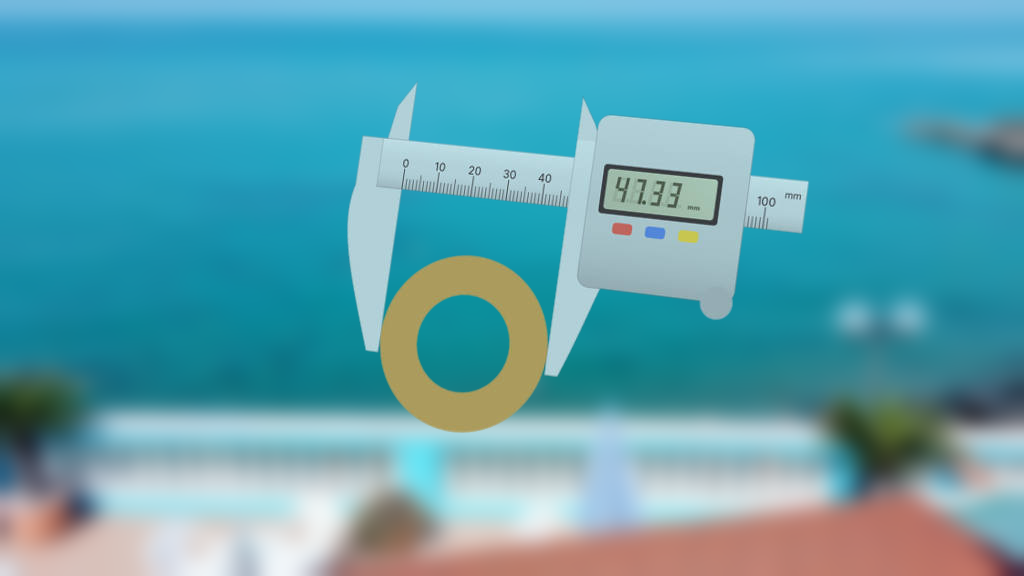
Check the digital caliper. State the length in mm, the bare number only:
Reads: 47.33
